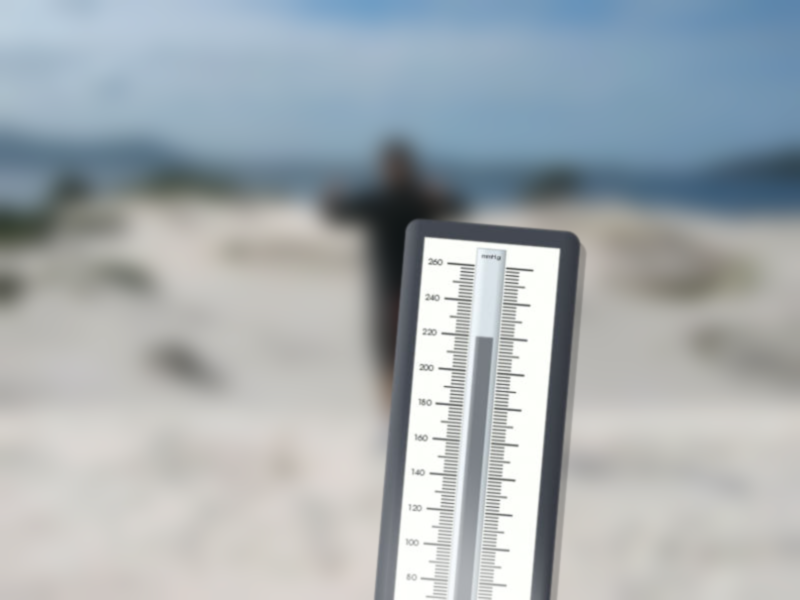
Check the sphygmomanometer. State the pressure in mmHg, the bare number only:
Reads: 220
